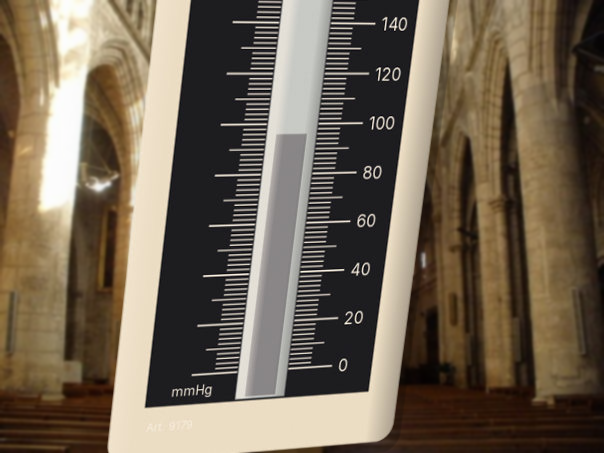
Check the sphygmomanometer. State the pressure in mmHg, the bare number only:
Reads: 96
